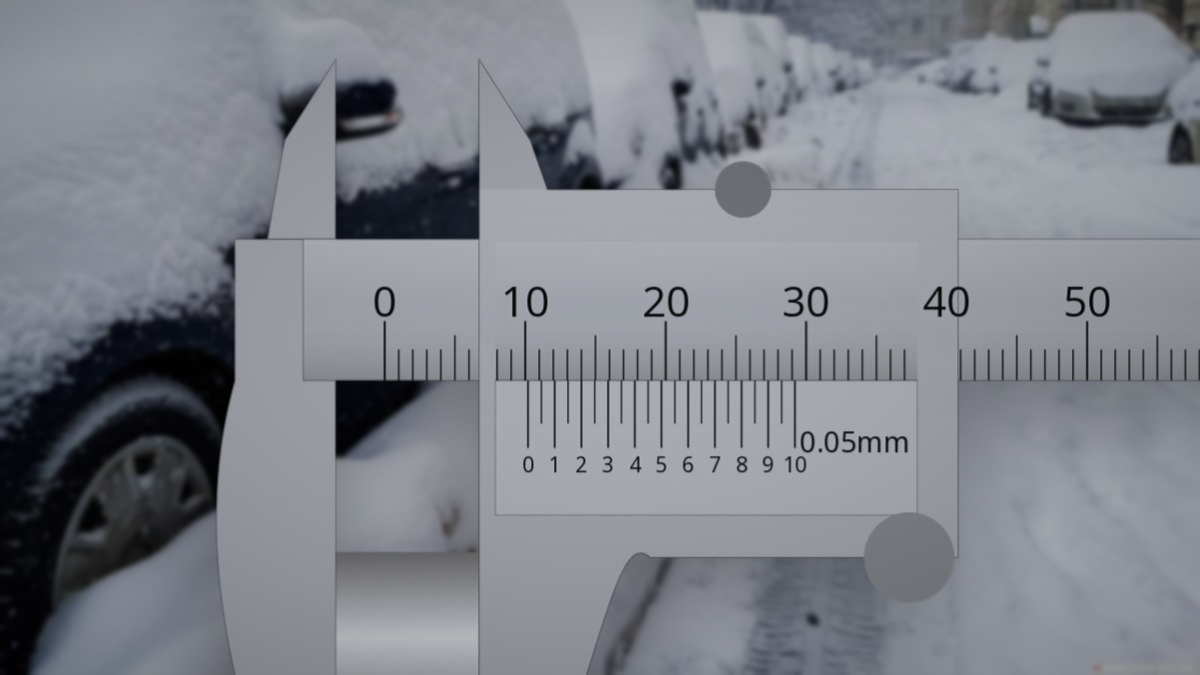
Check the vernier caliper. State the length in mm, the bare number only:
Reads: 10.2
